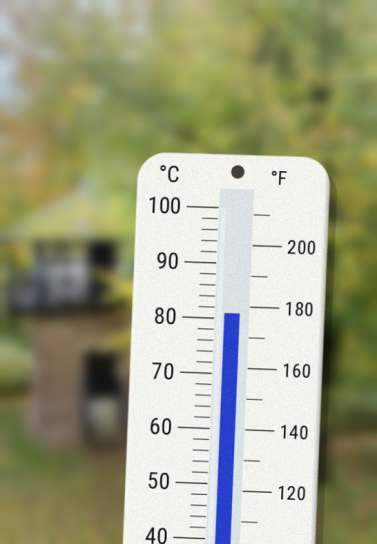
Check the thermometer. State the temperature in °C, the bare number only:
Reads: 81
